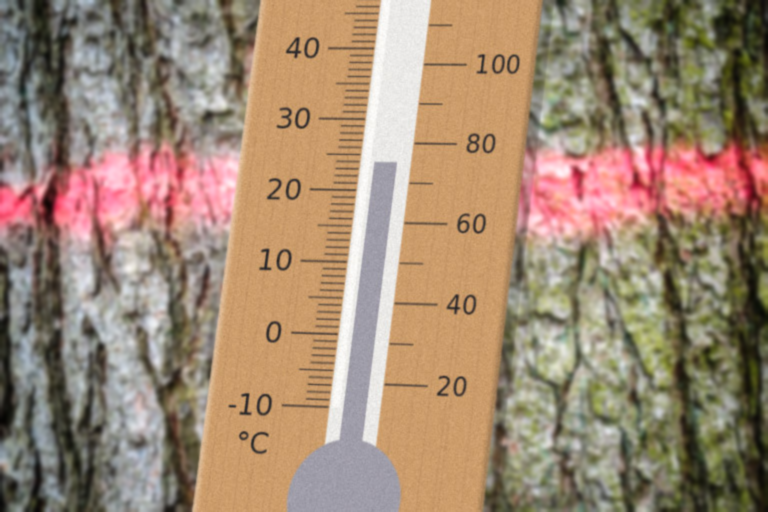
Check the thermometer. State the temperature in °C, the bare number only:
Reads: 24
